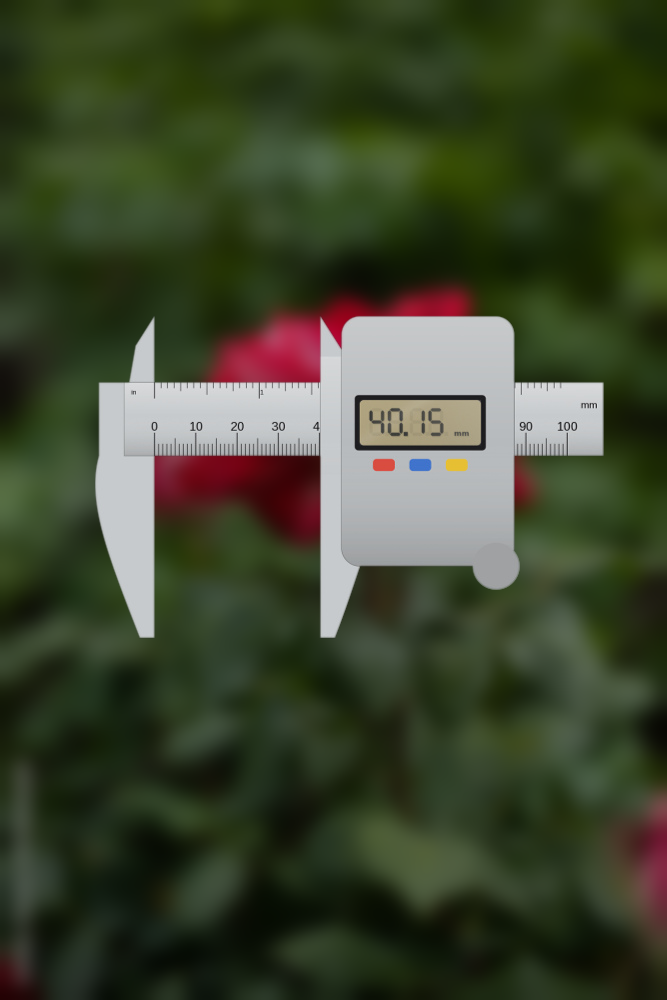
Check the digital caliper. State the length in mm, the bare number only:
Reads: 40.15
